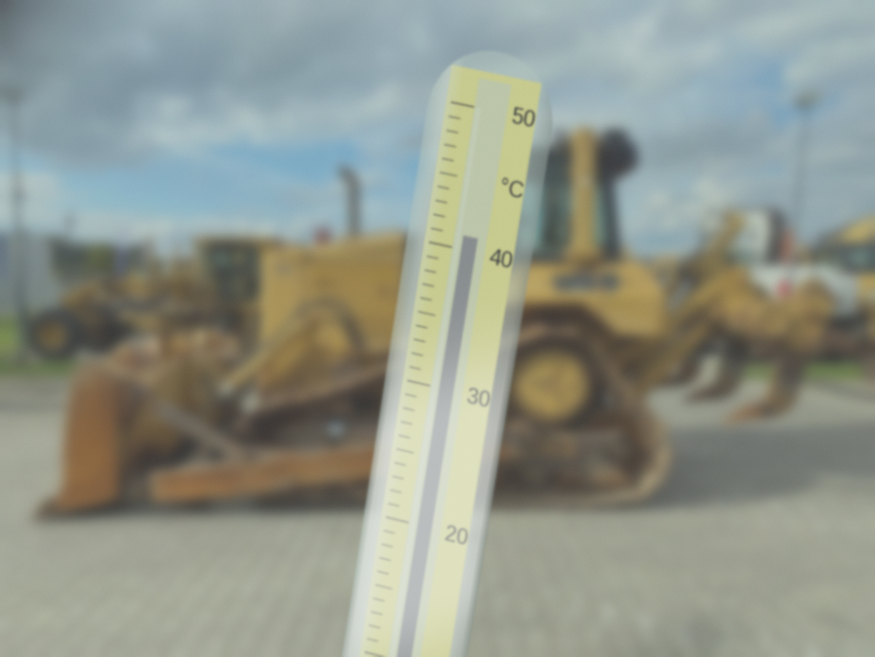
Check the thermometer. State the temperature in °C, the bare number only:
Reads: 41
